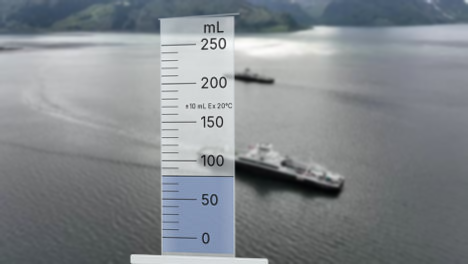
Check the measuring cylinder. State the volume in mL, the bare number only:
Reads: 80
